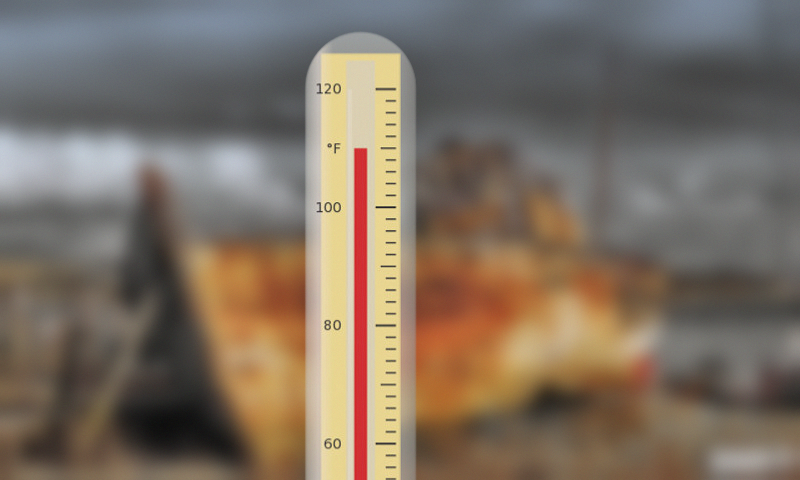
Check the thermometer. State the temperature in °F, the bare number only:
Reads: 110
